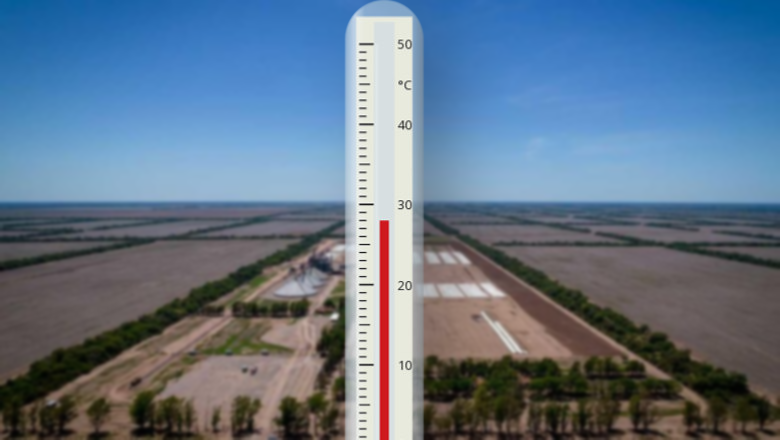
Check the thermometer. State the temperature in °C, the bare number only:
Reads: 28
